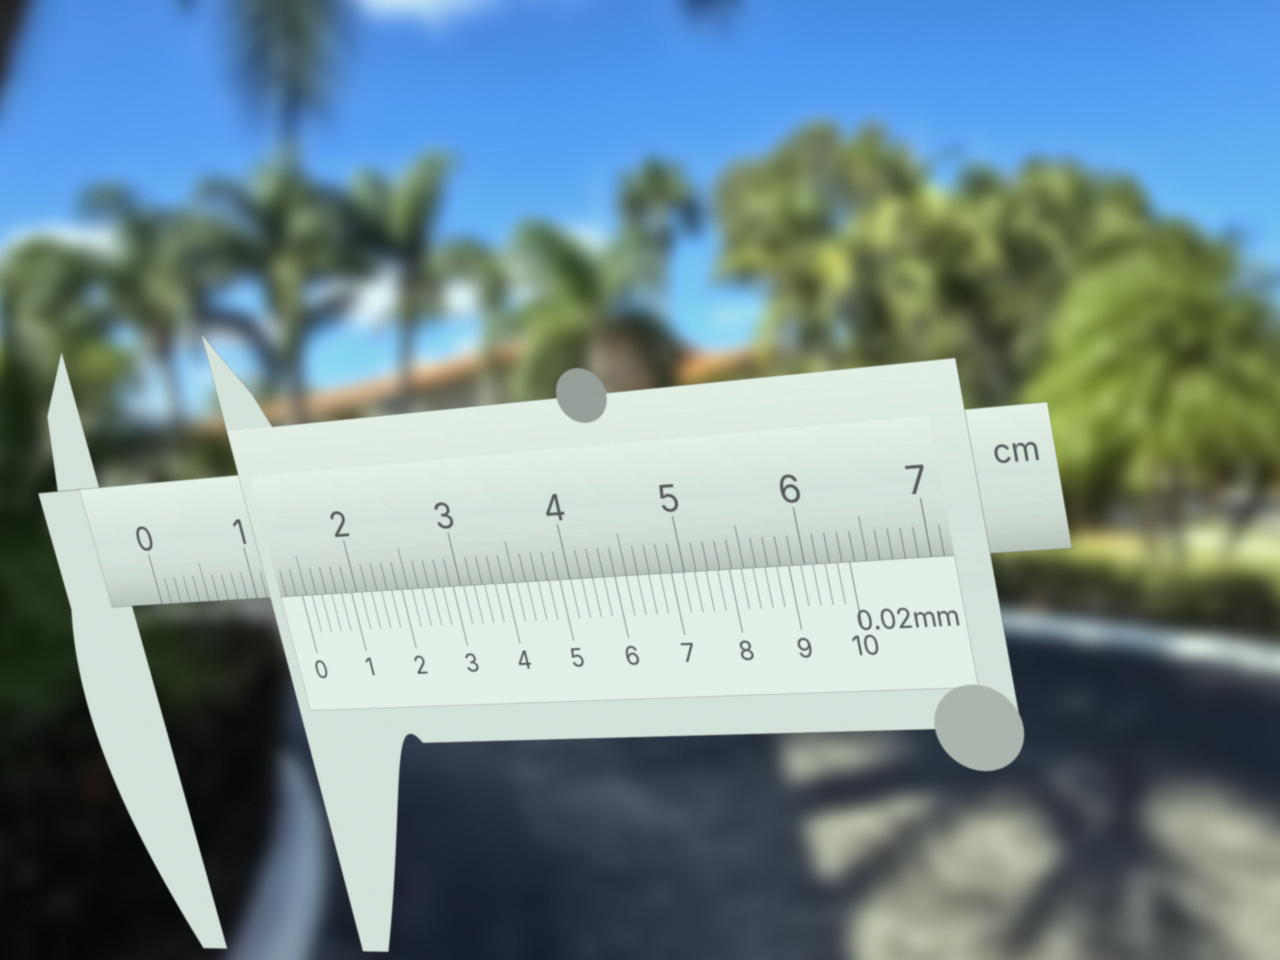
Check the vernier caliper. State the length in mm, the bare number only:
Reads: 14.6
